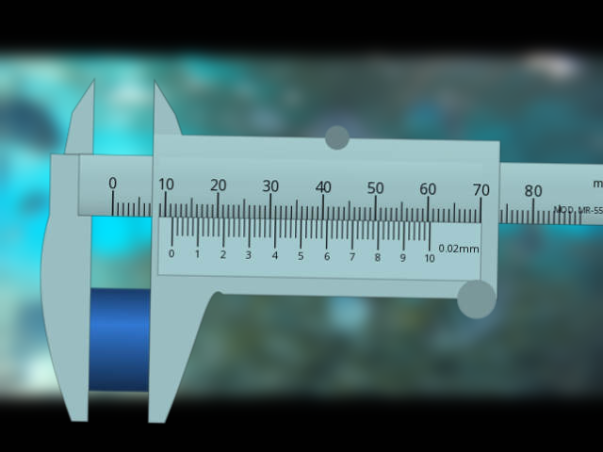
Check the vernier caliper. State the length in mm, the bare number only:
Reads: 11.4
